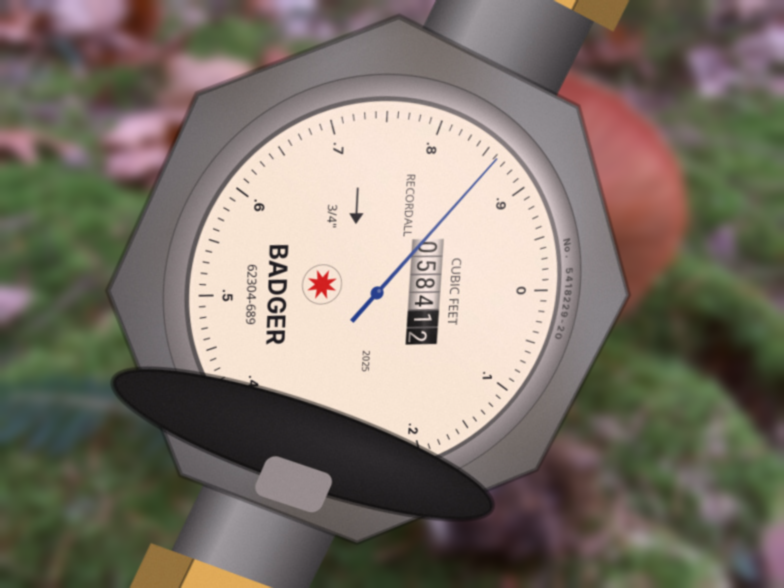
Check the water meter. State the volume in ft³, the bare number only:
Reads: 58411.86
